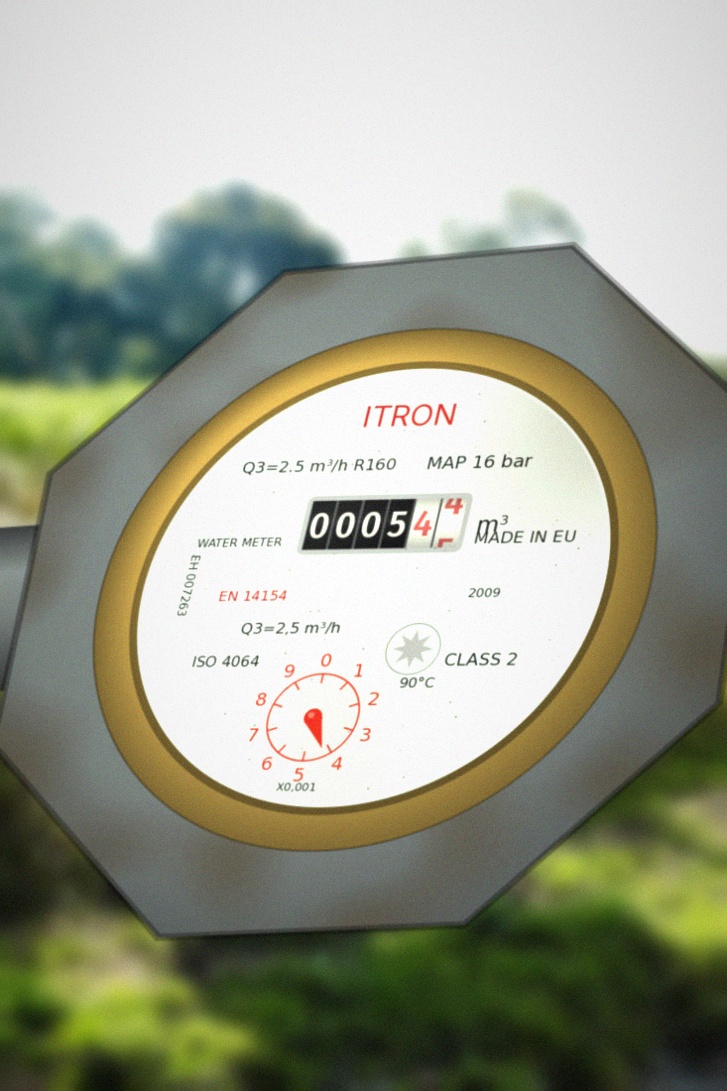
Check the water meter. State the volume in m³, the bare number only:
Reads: 5.444
